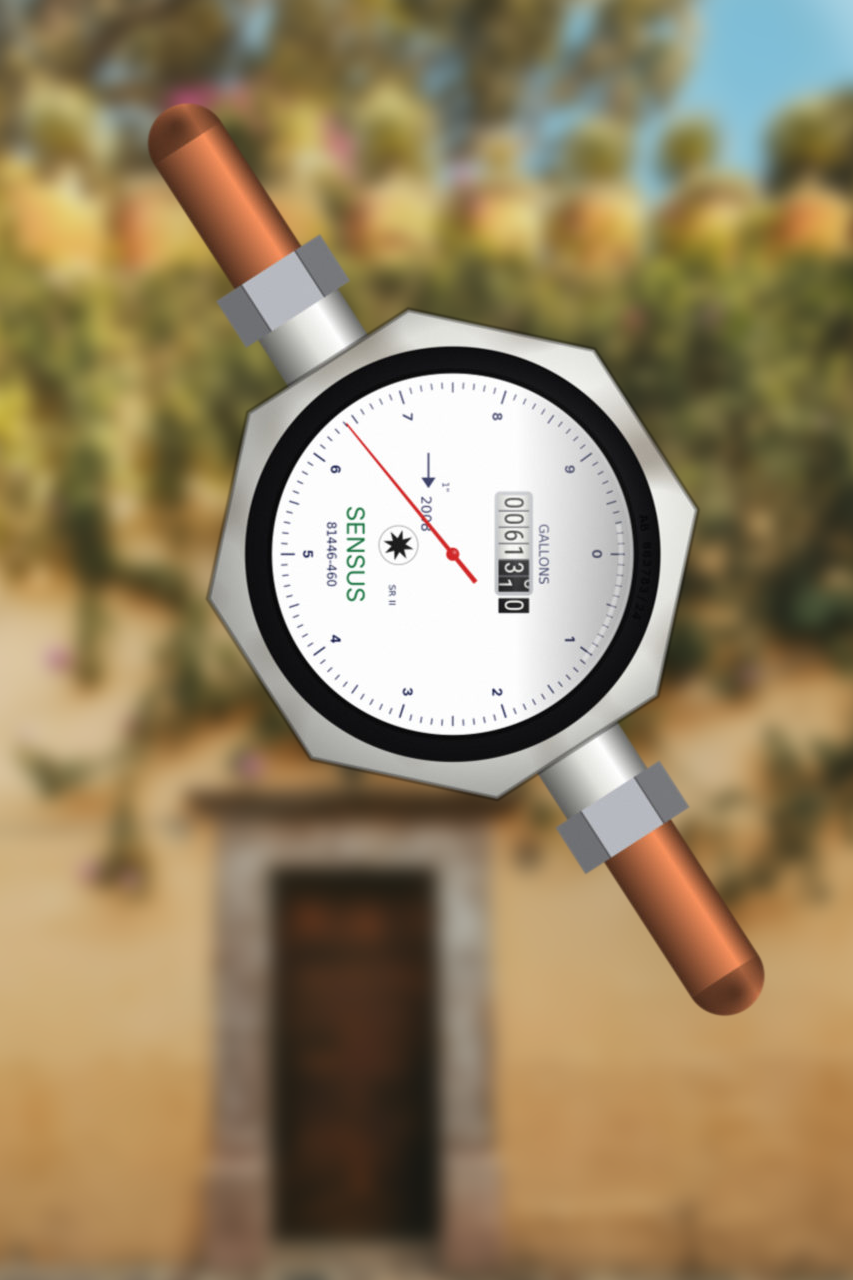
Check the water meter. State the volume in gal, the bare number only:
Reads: 61306.4
